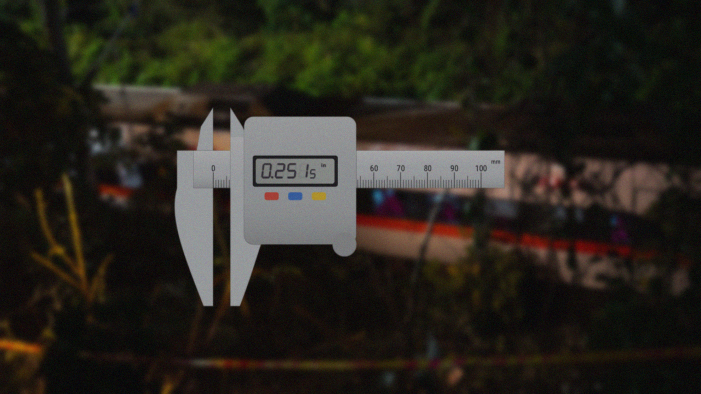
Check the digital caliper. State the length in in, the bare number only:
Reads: 0.2515
